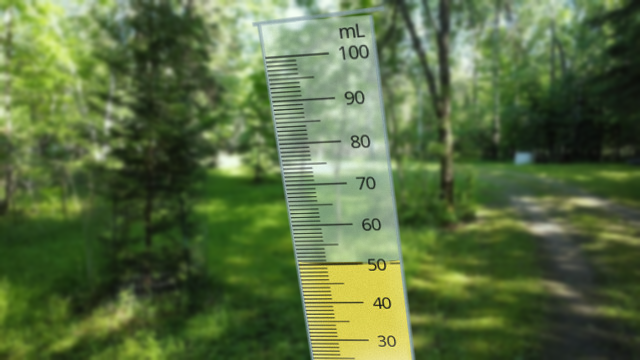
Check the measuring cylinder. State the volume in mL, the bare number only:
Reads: 50
